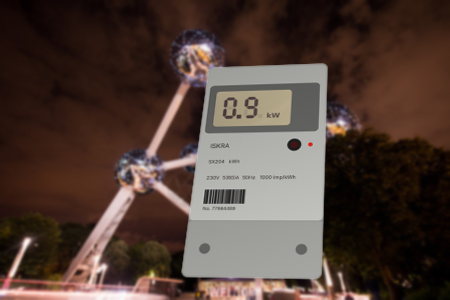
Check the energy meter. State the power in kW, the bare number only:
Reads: 0.9
